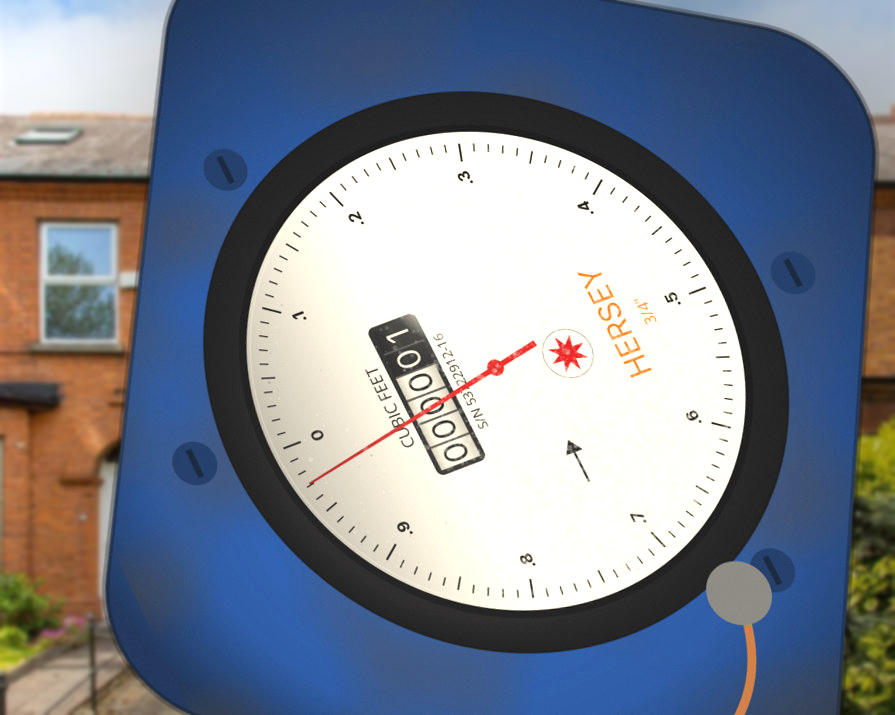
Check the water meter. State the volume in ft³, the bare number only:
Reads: 0.97
